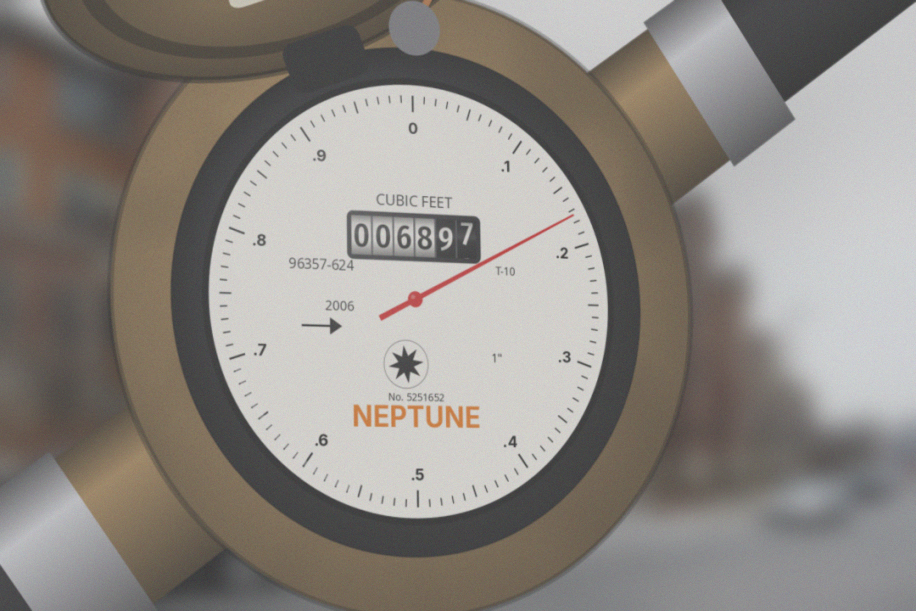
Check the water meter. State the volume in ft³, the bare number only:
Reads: 6897.17
